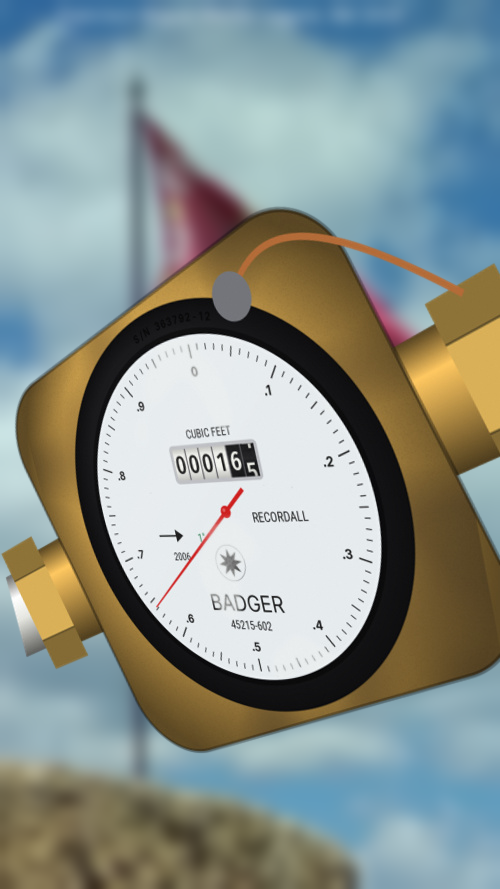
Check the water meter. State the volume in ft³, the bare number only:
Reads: 164.64
